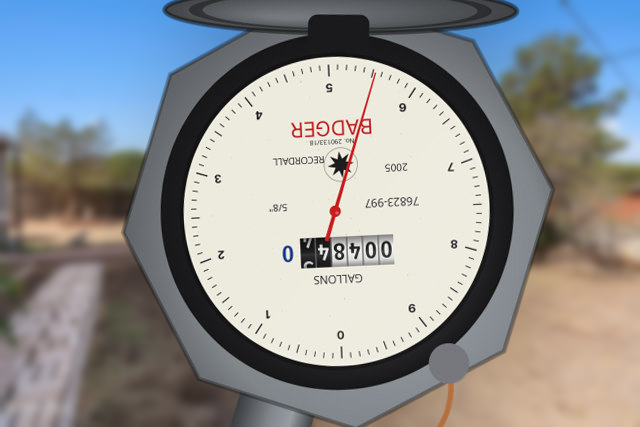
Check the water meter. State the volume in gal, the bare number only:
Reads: 48435.5
